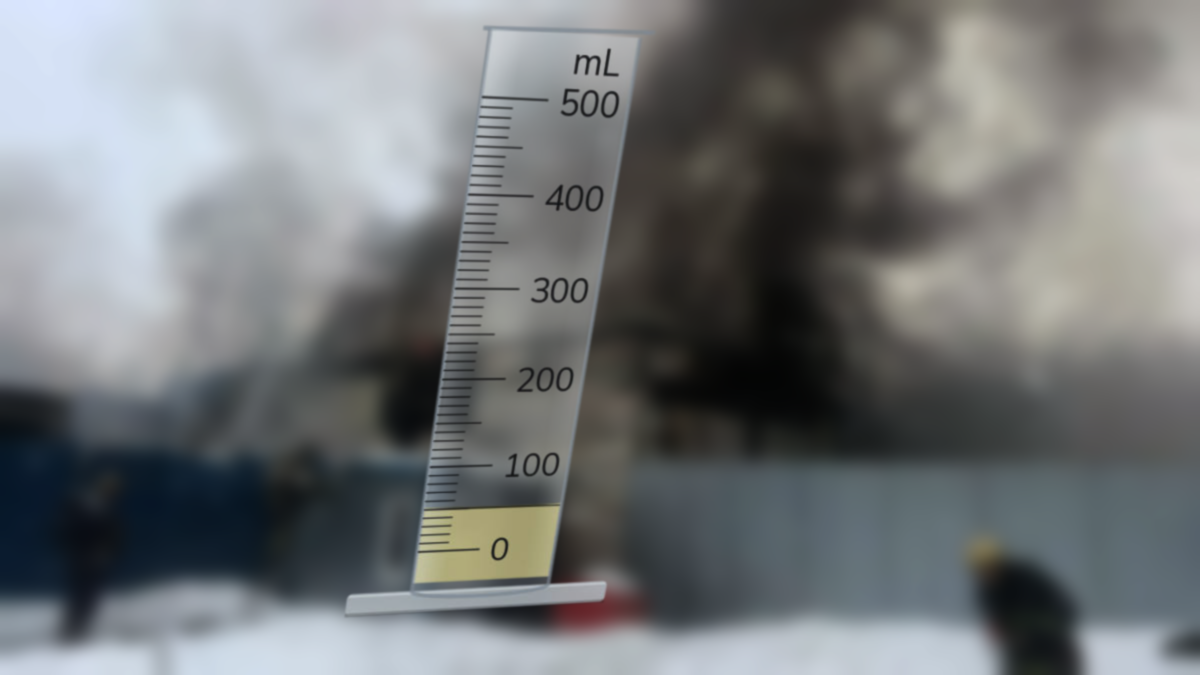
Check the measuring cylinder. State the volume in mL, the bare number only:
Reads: 50
